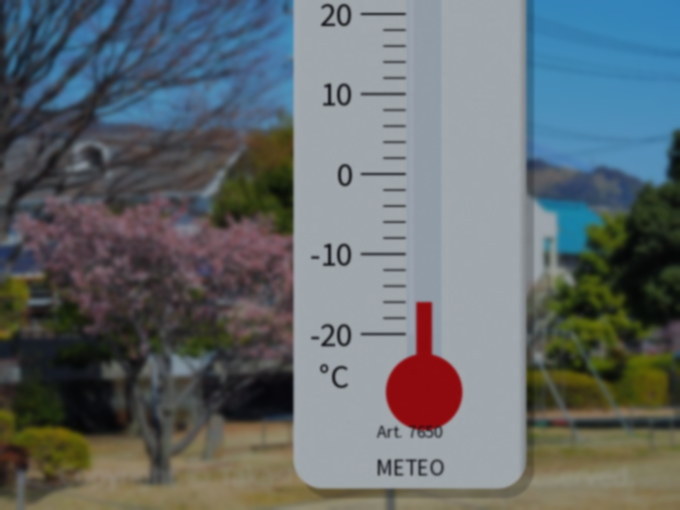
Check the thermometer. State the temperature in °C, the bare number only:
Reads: -16
